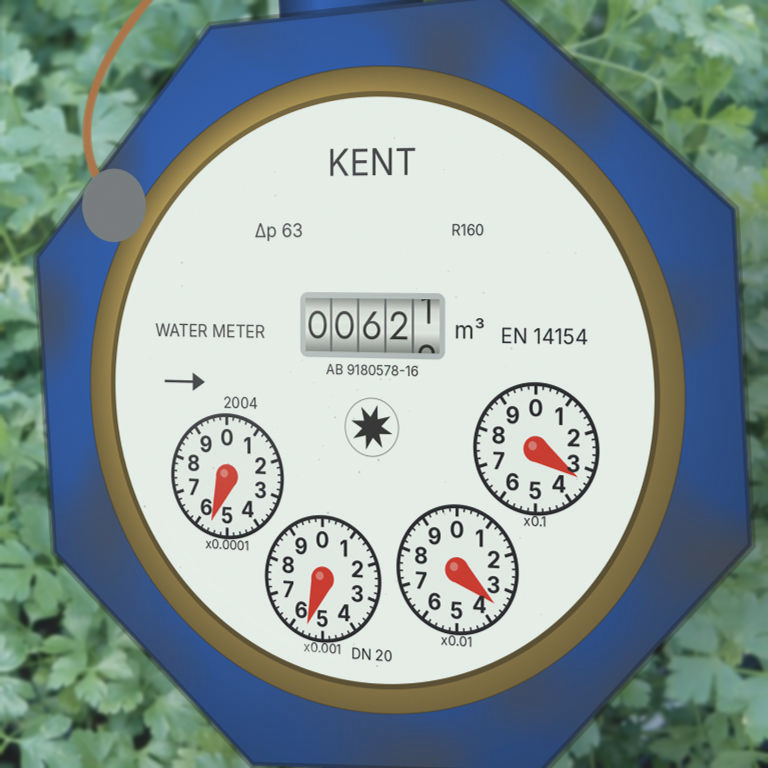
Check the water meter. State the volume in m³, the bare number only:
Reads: 621.3355
